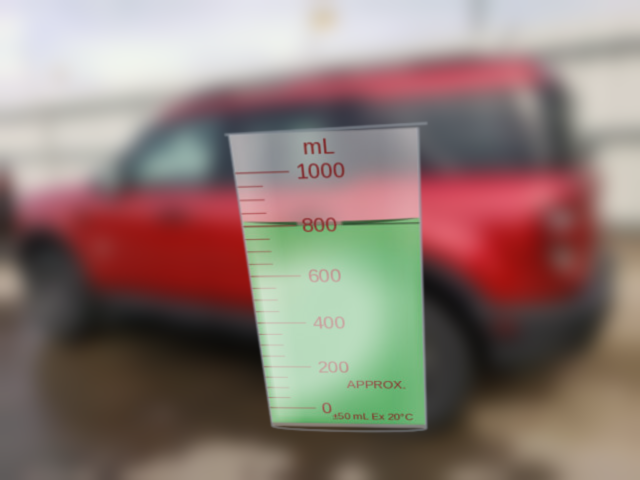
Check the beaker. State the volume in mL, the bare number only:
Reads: 800
